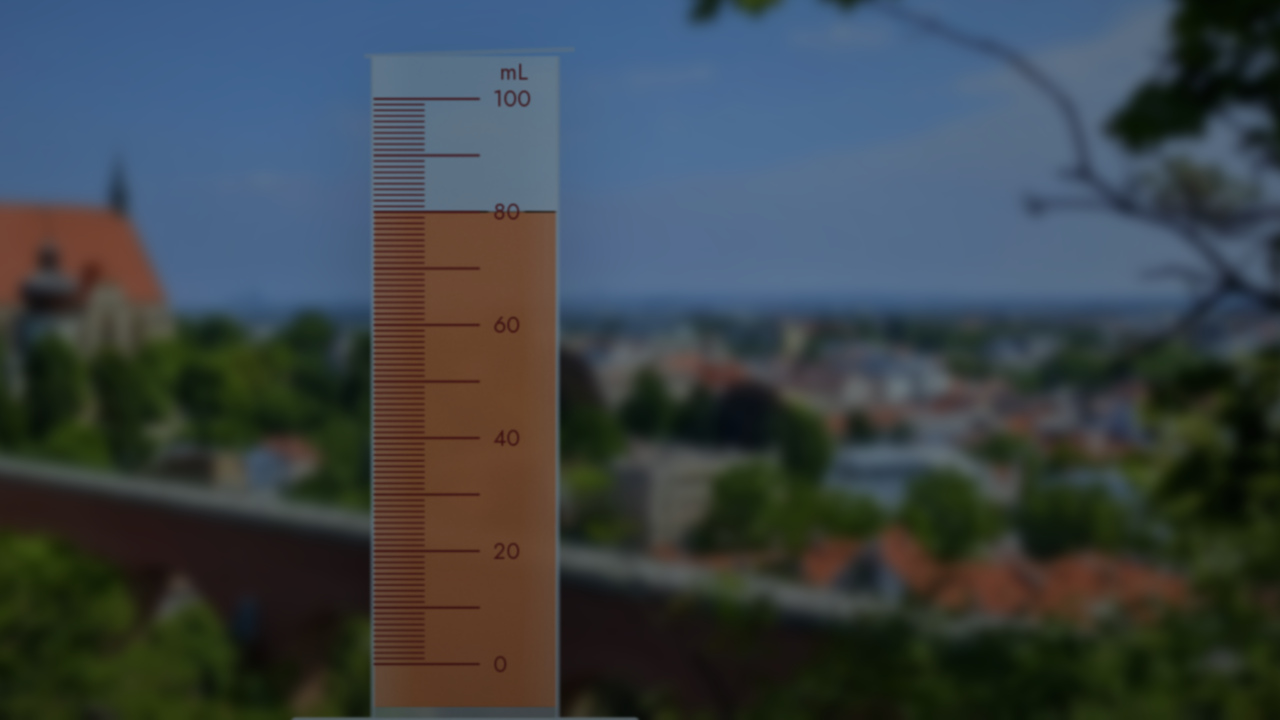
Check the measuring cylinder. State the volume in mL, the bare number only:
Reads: 80
